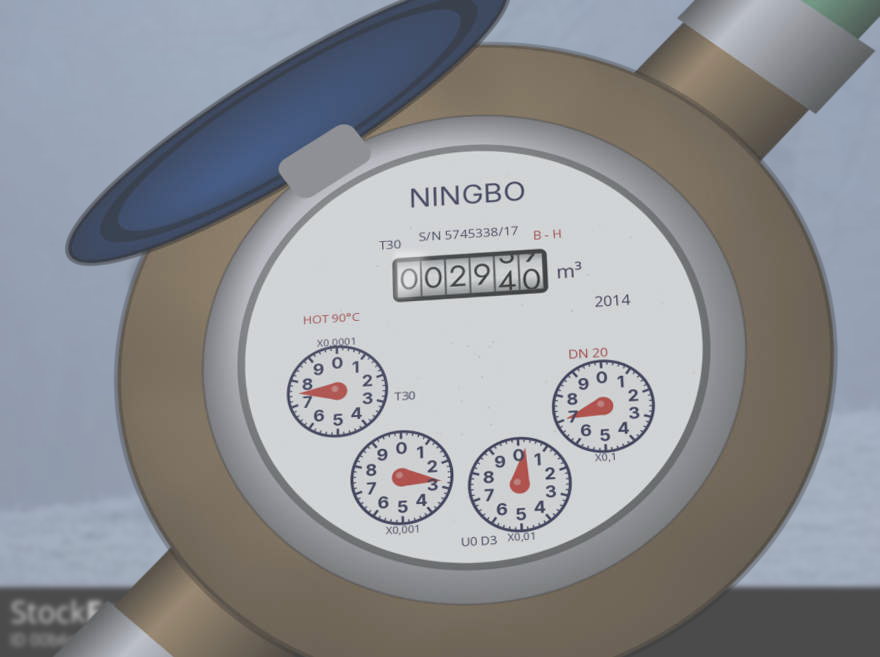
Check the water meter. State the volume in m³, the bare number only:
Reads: 2939.7027
